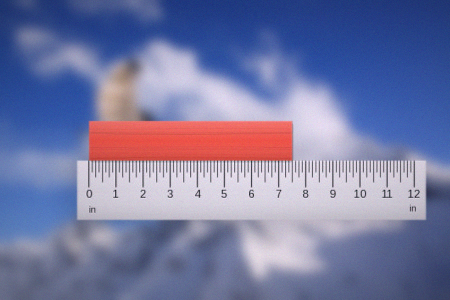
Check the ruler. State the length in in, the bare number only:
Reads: 7.5
